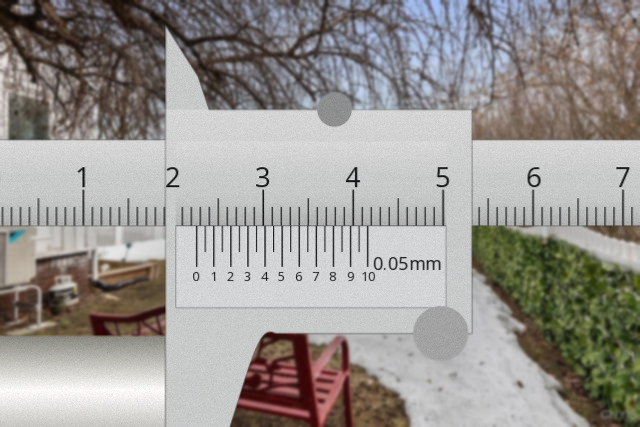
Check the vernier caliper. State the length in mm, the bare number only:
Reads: 22.6
